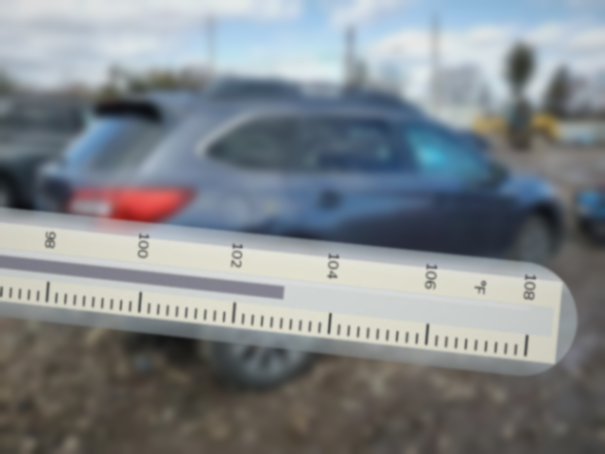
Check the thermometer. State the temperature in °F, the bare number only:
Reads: 103
